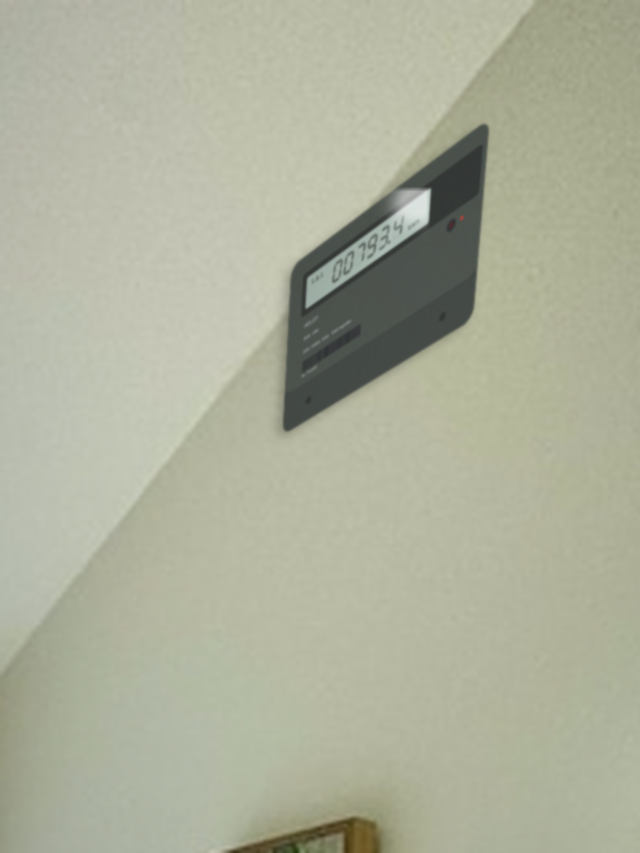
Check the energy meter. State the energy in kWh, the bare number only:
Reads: 793.4
